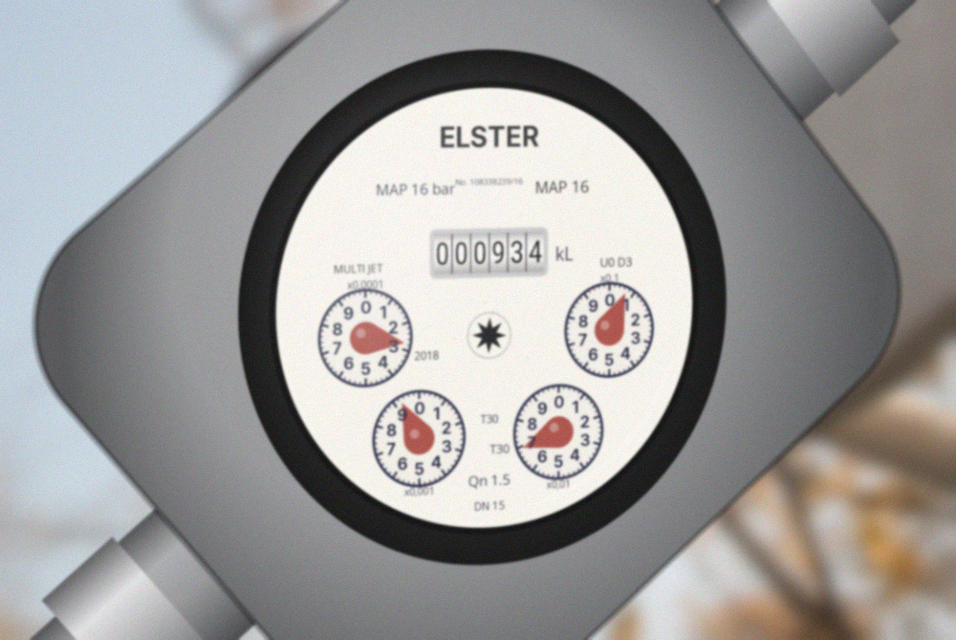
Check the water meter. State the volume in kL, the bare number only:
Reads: 934.0692
